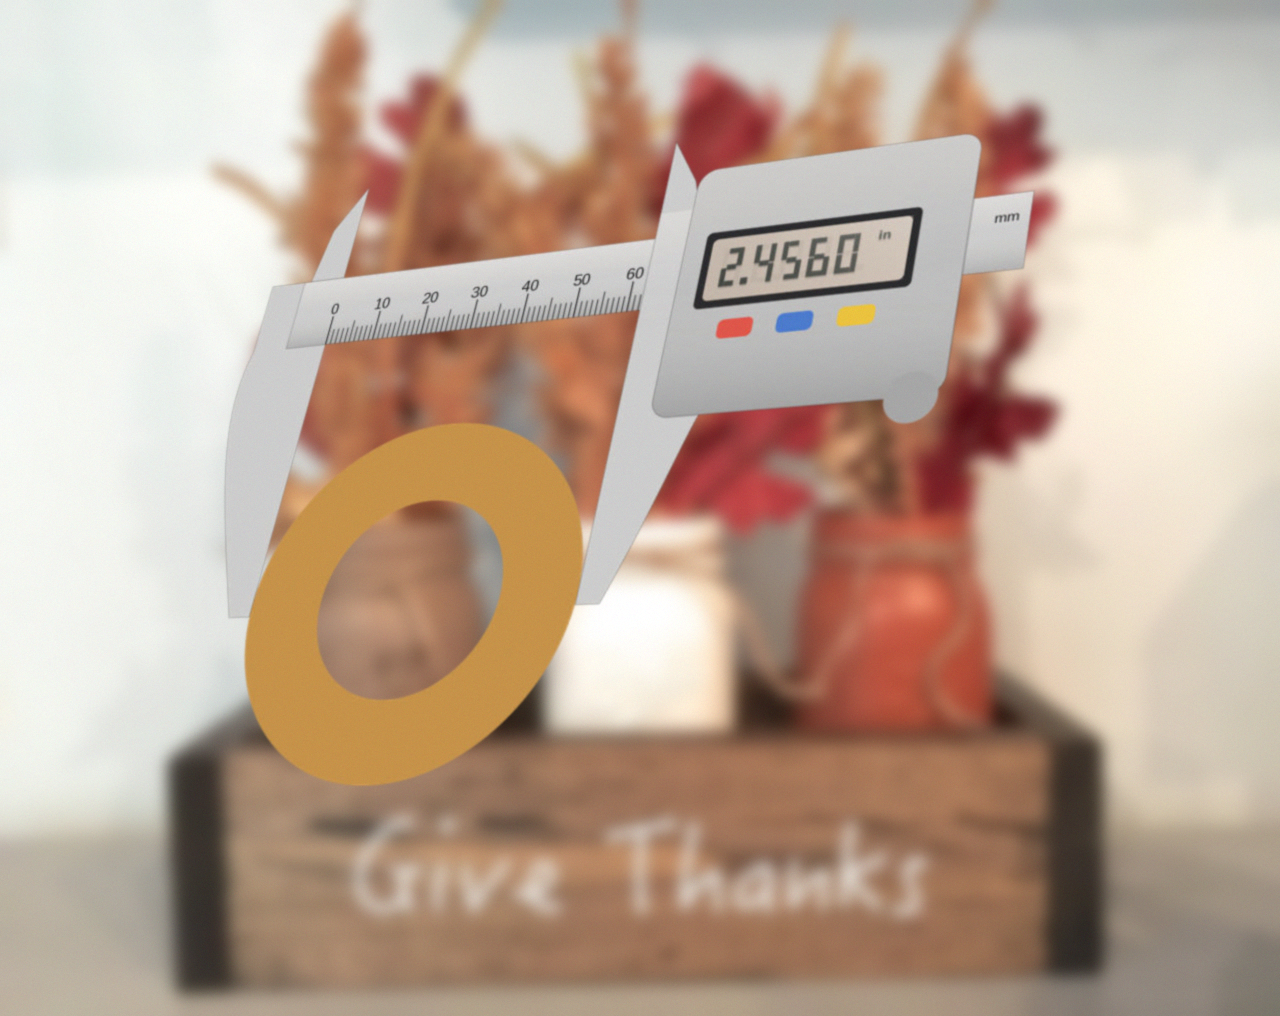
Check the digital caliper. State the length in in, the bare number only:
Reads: 2.4560
